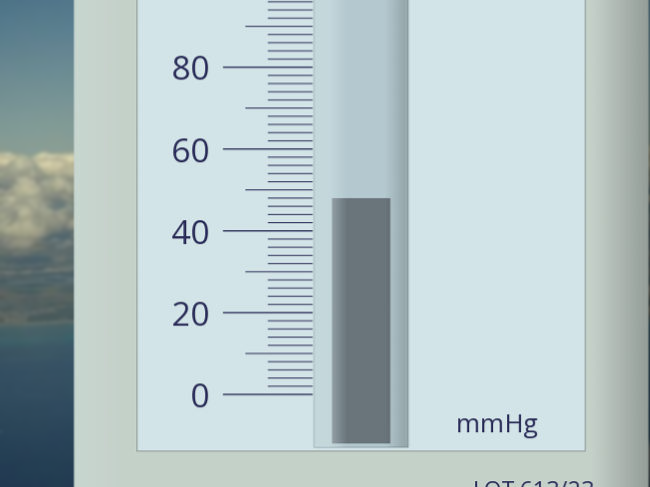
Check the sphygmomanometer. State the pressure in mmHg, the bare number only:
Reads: 48
